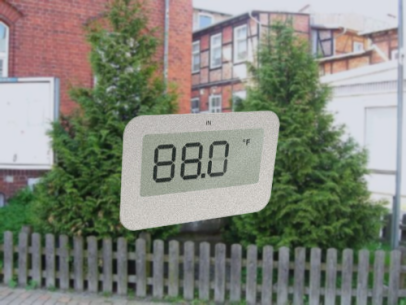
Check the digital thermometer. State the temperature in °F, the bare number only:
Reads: 88.0
